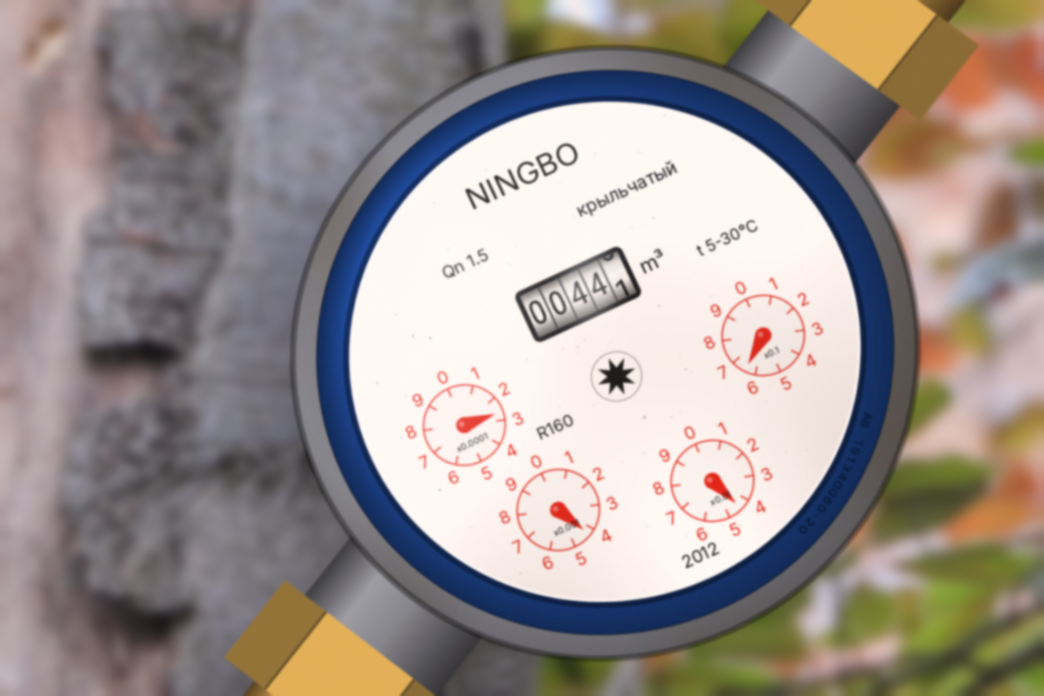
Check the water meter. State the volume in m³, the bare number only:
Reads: 440.6442
